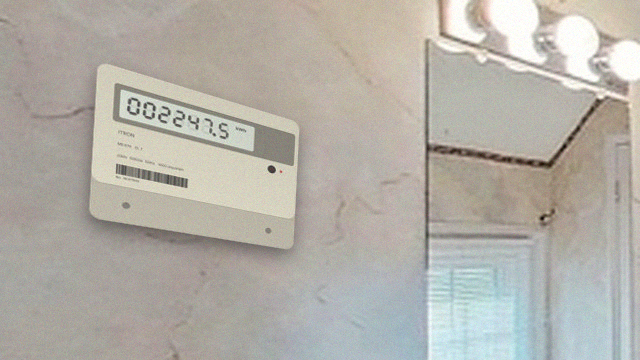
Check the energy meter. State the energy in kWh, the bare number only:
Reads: 2247.5
